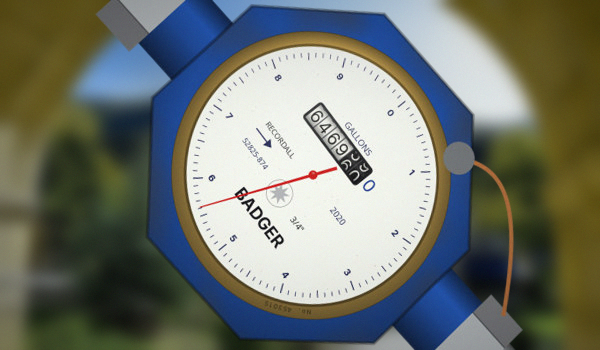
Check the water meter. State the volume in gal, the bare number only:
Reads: 6469595.6
